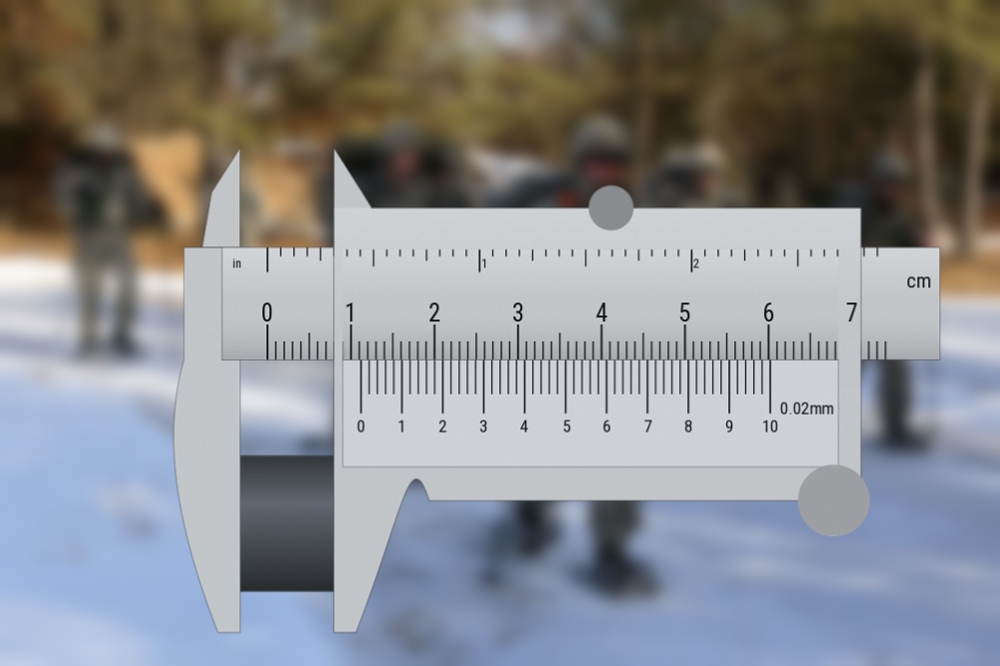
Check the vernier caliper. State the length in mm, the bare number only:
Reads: 11.2
